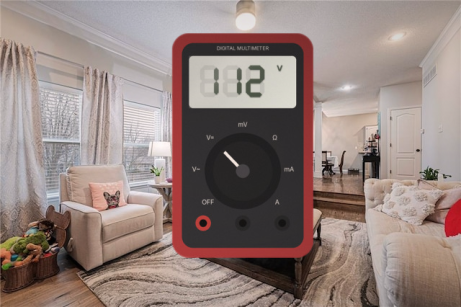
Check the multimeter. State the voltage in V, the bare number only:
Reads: 112
